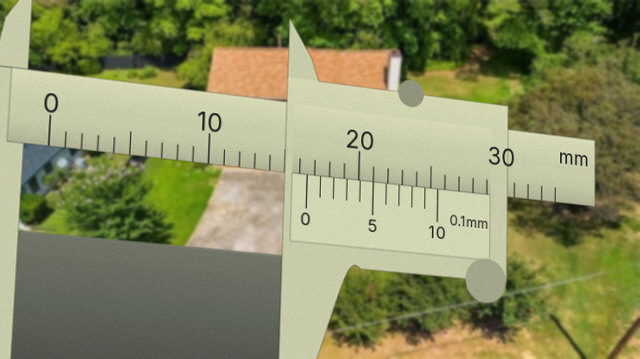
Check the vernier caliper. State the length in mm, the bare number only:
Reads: 16.5
